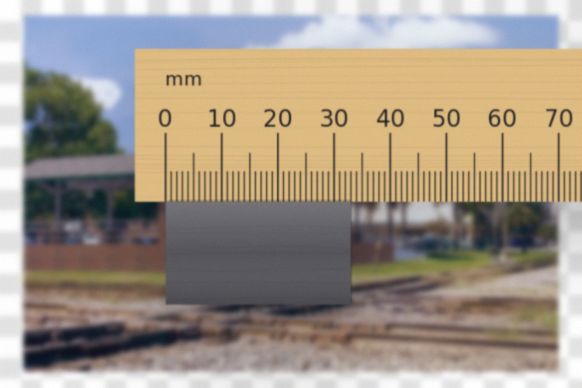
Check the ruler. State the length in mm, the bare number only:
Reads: 33
